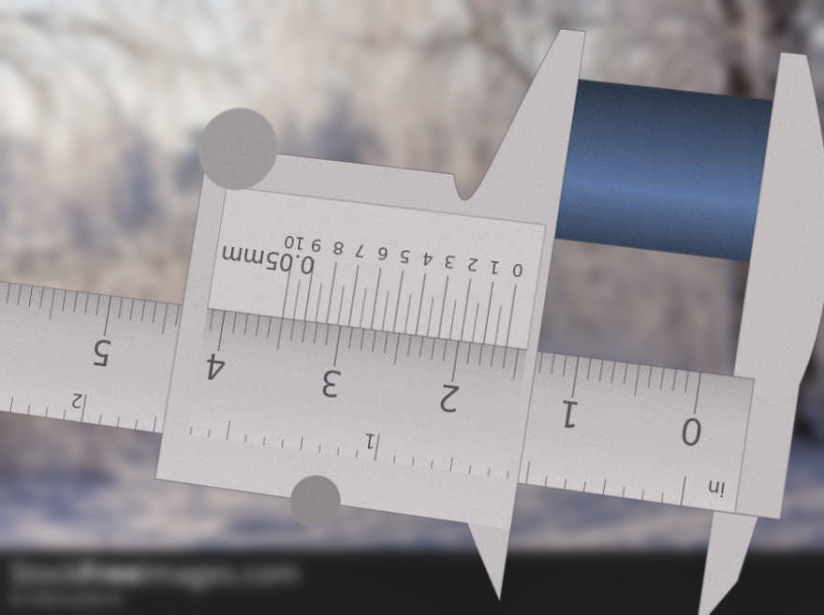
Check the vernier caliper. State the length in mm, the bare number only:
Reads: 16.0
